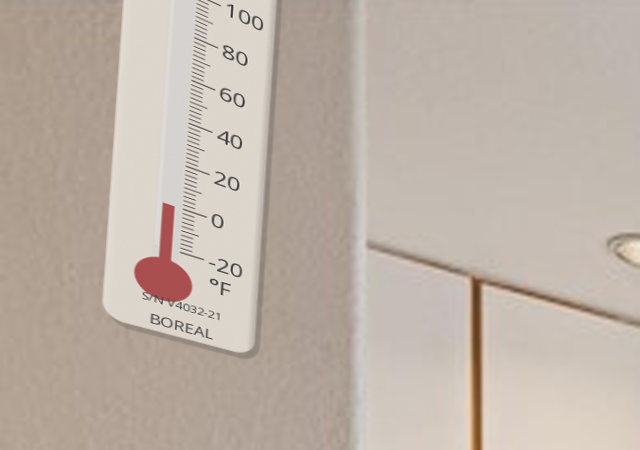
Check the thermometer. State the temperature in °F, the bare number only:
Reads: 0
